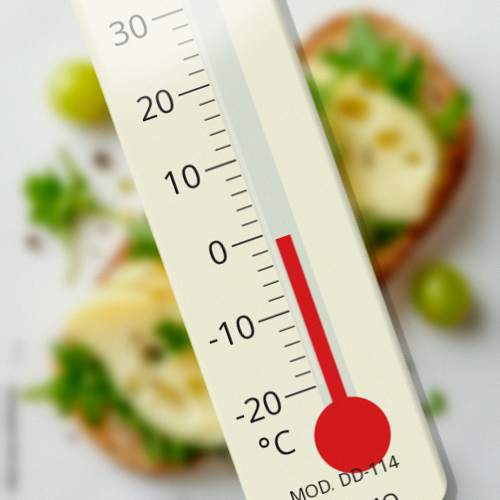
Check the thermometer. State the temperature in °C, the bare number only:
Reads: -1
